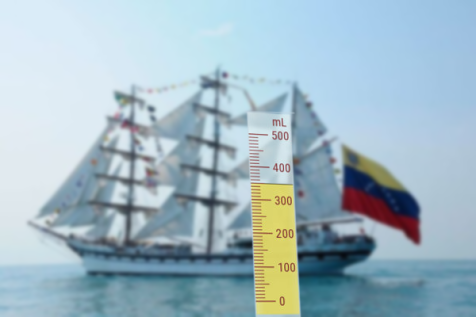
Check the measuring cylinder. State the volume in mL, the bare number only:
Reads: 350
